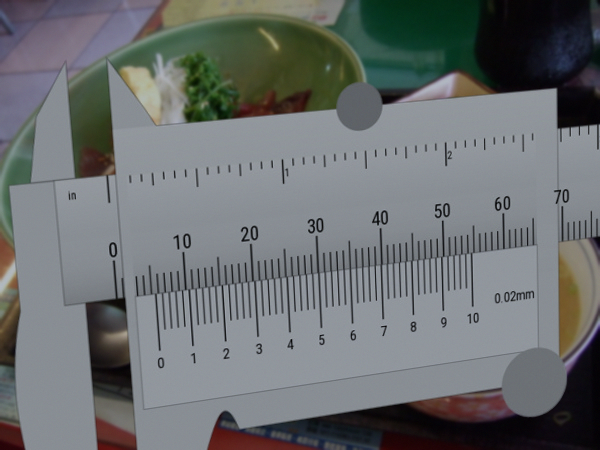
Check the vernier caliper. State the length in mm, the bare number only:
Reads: 5.6
